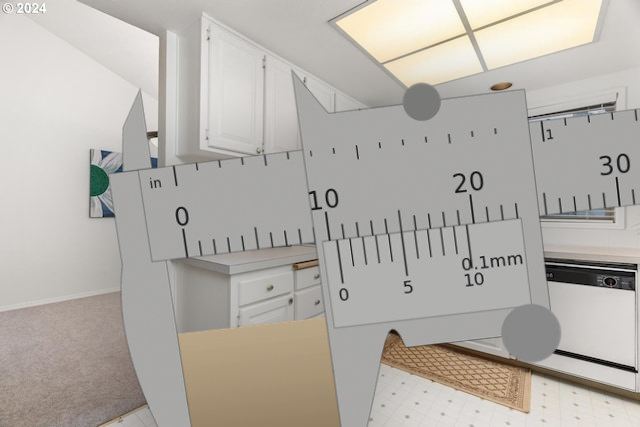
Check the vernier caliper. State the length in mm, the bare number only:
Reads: 10.5
